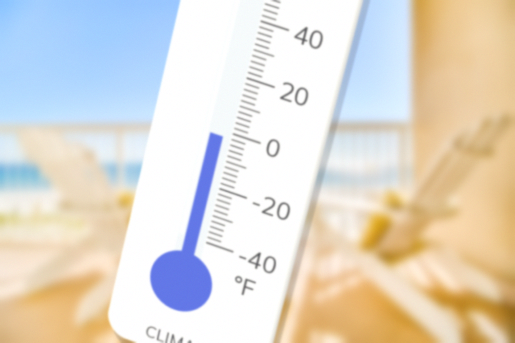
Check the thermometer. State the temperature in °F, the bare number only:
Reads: -2
